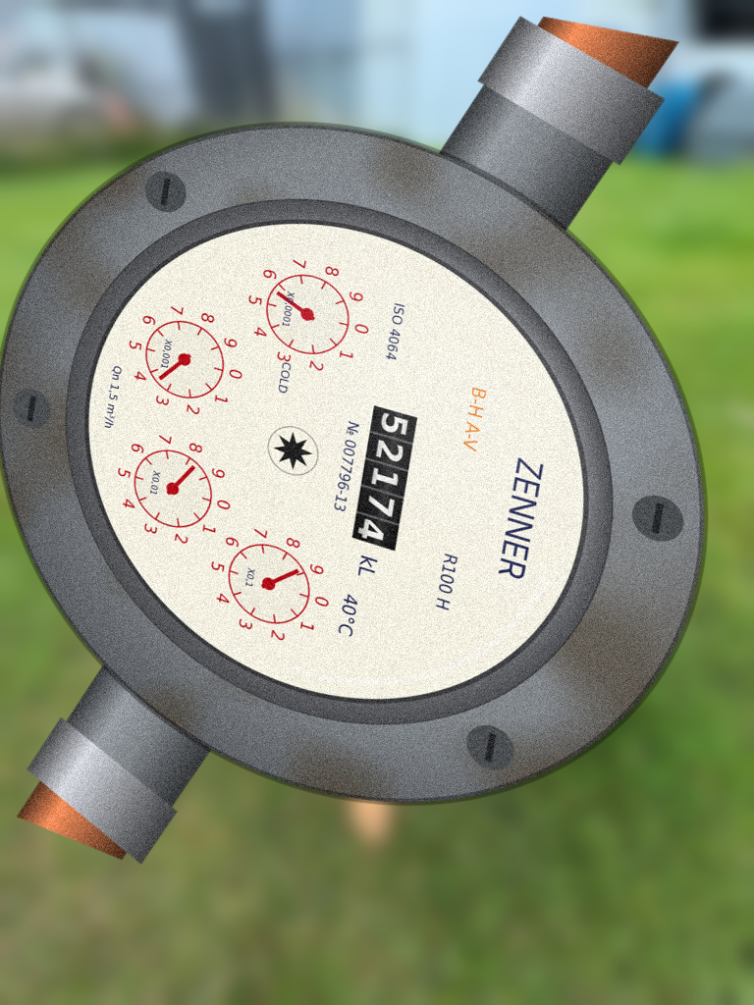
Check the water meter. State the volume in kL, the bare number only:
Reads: 52173.8835
